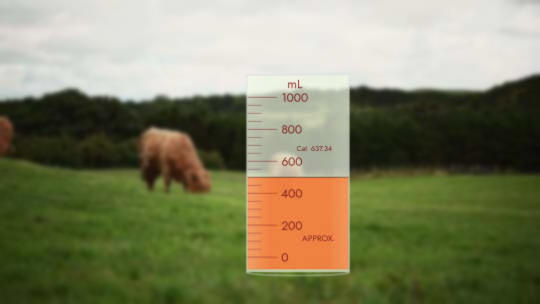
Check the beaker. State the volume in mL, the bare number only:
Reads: 500
